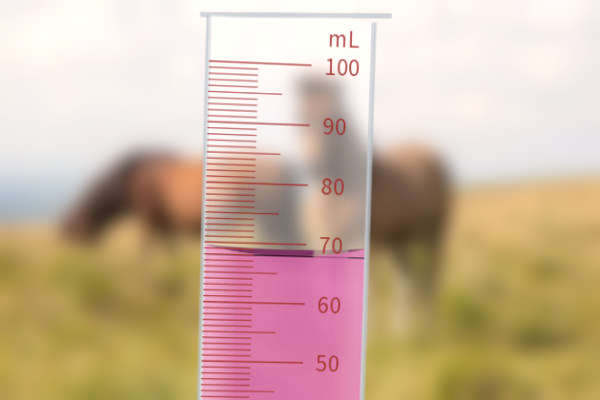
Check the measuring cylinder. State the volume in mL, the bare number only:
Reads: 68
